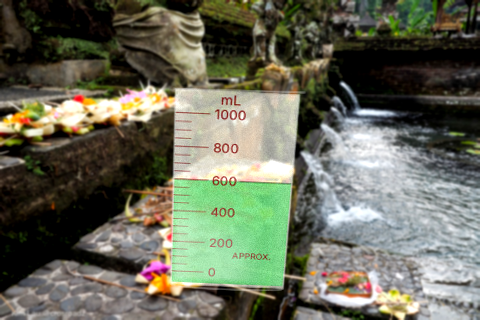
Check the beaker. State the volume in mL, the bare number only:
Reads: 600
